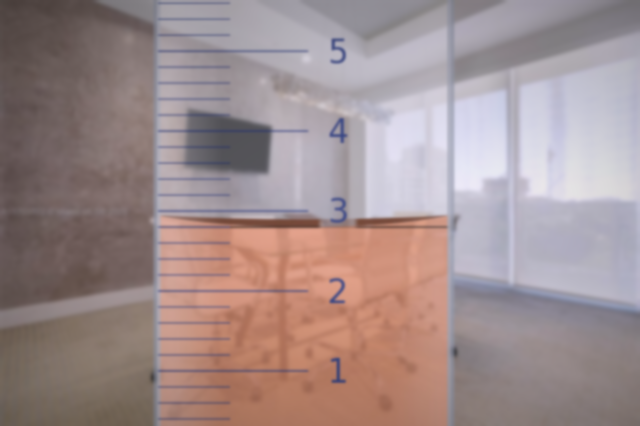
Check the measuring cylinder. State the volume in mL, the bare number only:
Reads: 2.8
